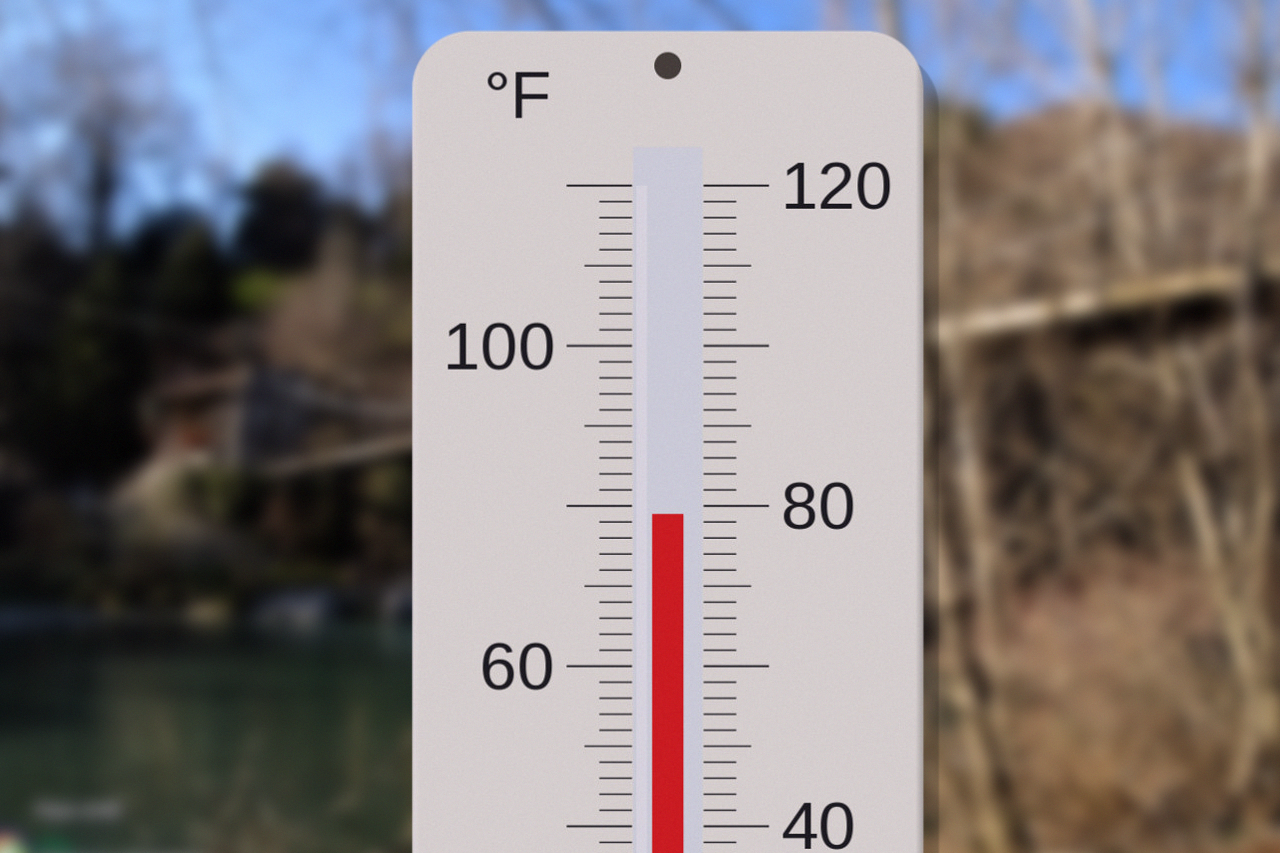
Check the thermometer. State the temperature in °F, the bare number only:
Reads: 79
